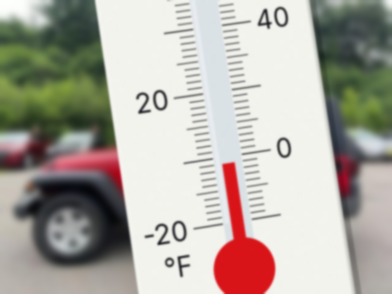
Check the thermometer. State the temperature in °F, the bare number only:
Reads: -2
